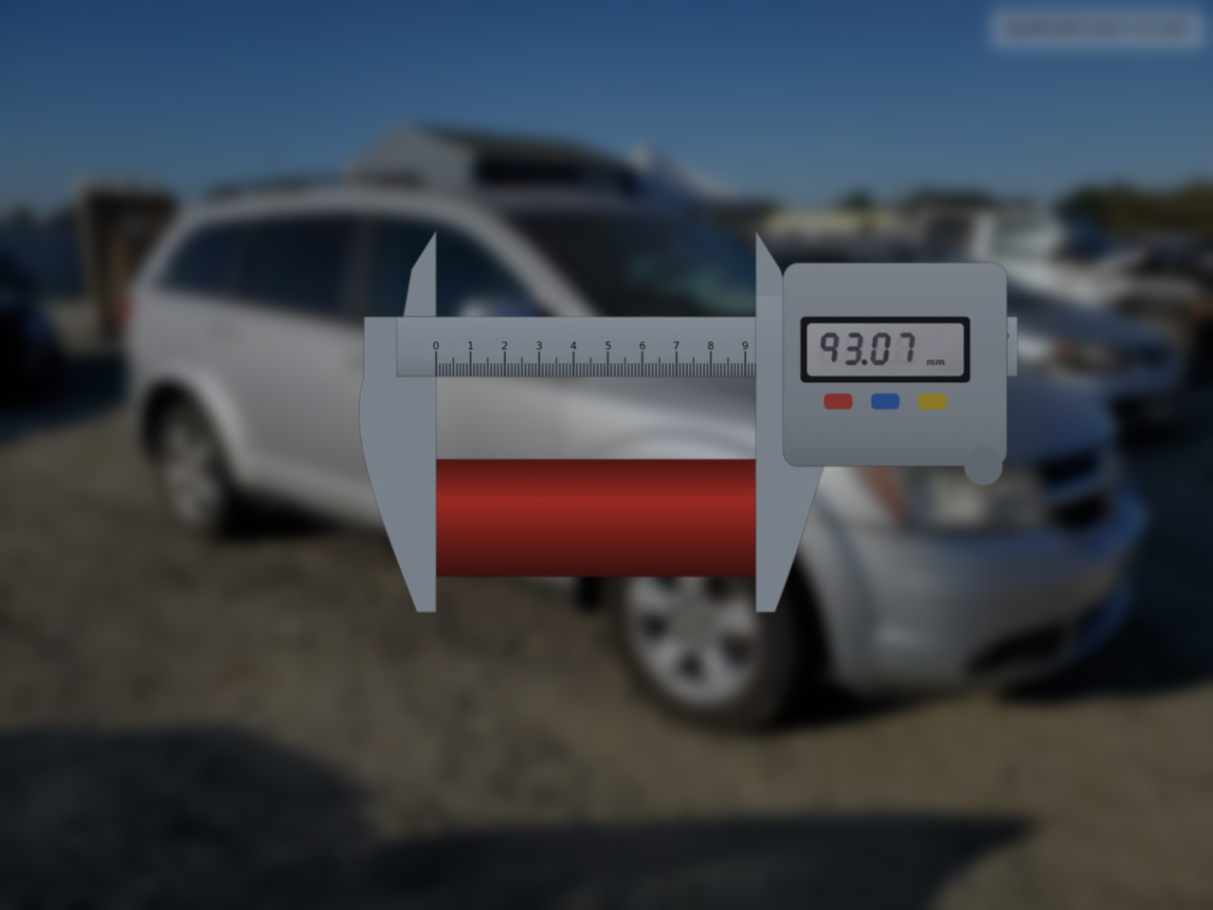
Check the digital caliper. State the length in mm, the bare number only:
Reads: 93.07
